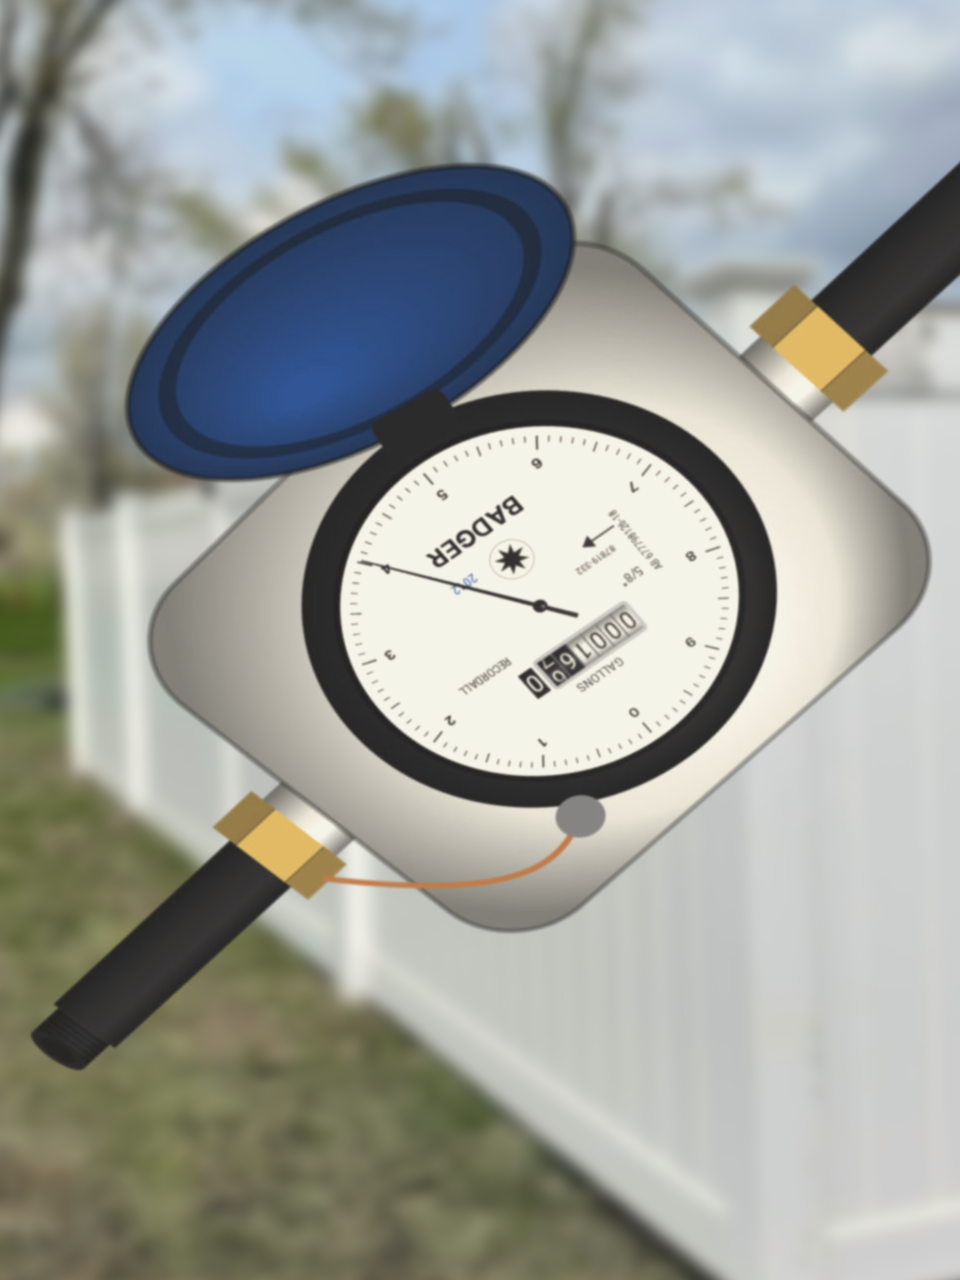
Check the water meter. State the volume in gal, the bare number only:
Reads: 1664.0
